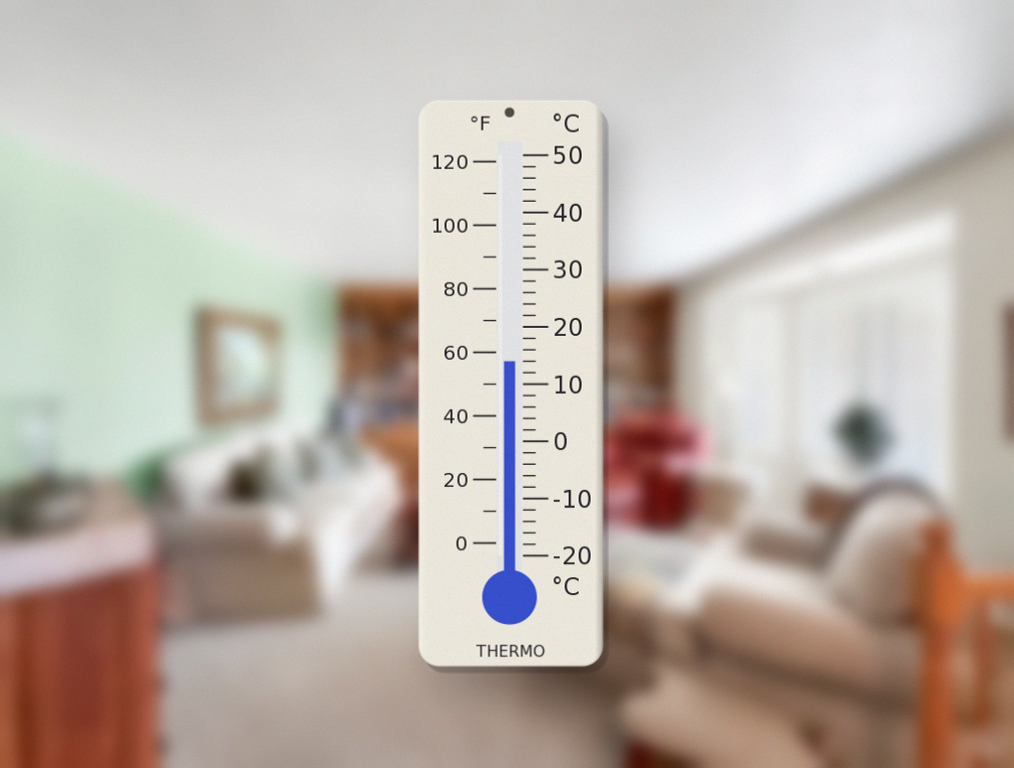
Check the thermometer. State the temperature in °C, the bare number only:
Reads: 14
